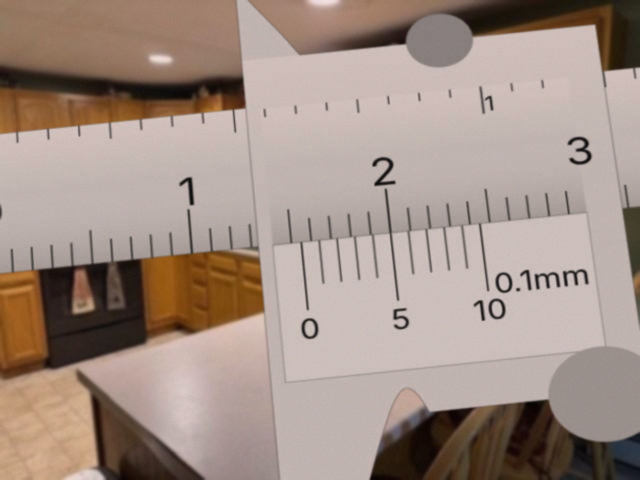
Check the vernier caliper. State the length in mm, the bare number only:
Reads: 15.5
